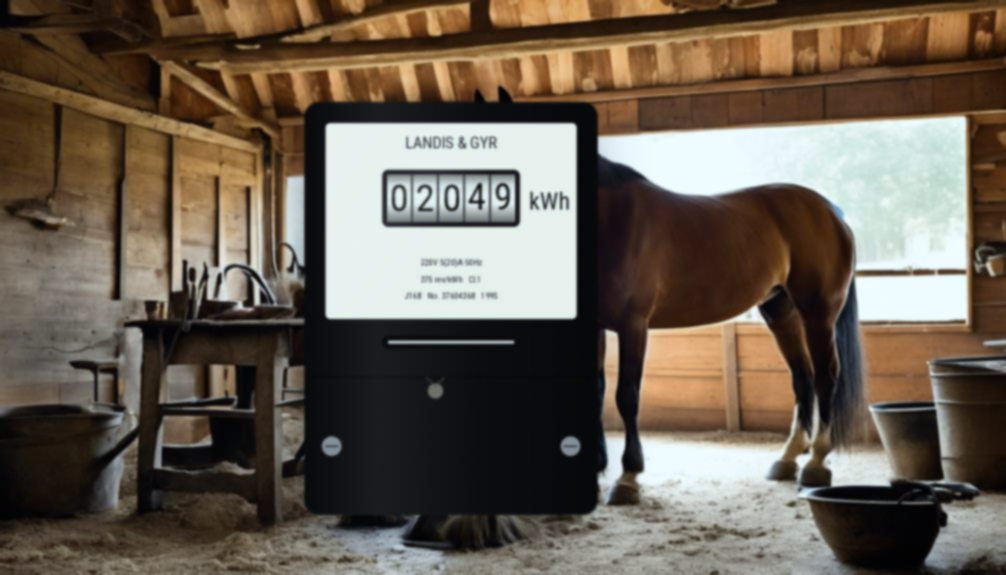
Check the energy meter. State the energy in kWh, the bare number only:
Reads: 2049
